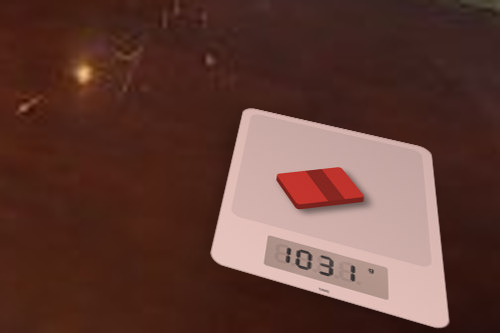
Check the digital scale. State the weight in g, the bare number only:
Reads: 1031
